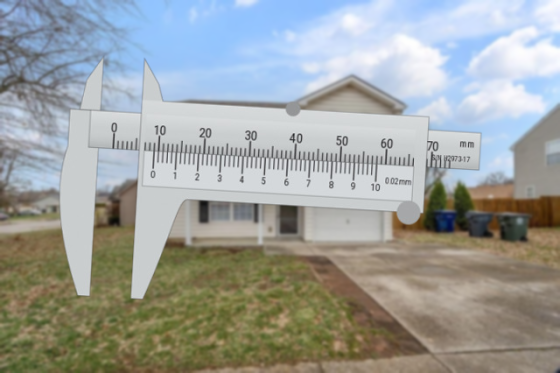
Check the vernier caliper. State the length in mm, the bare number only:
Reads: 9.0
